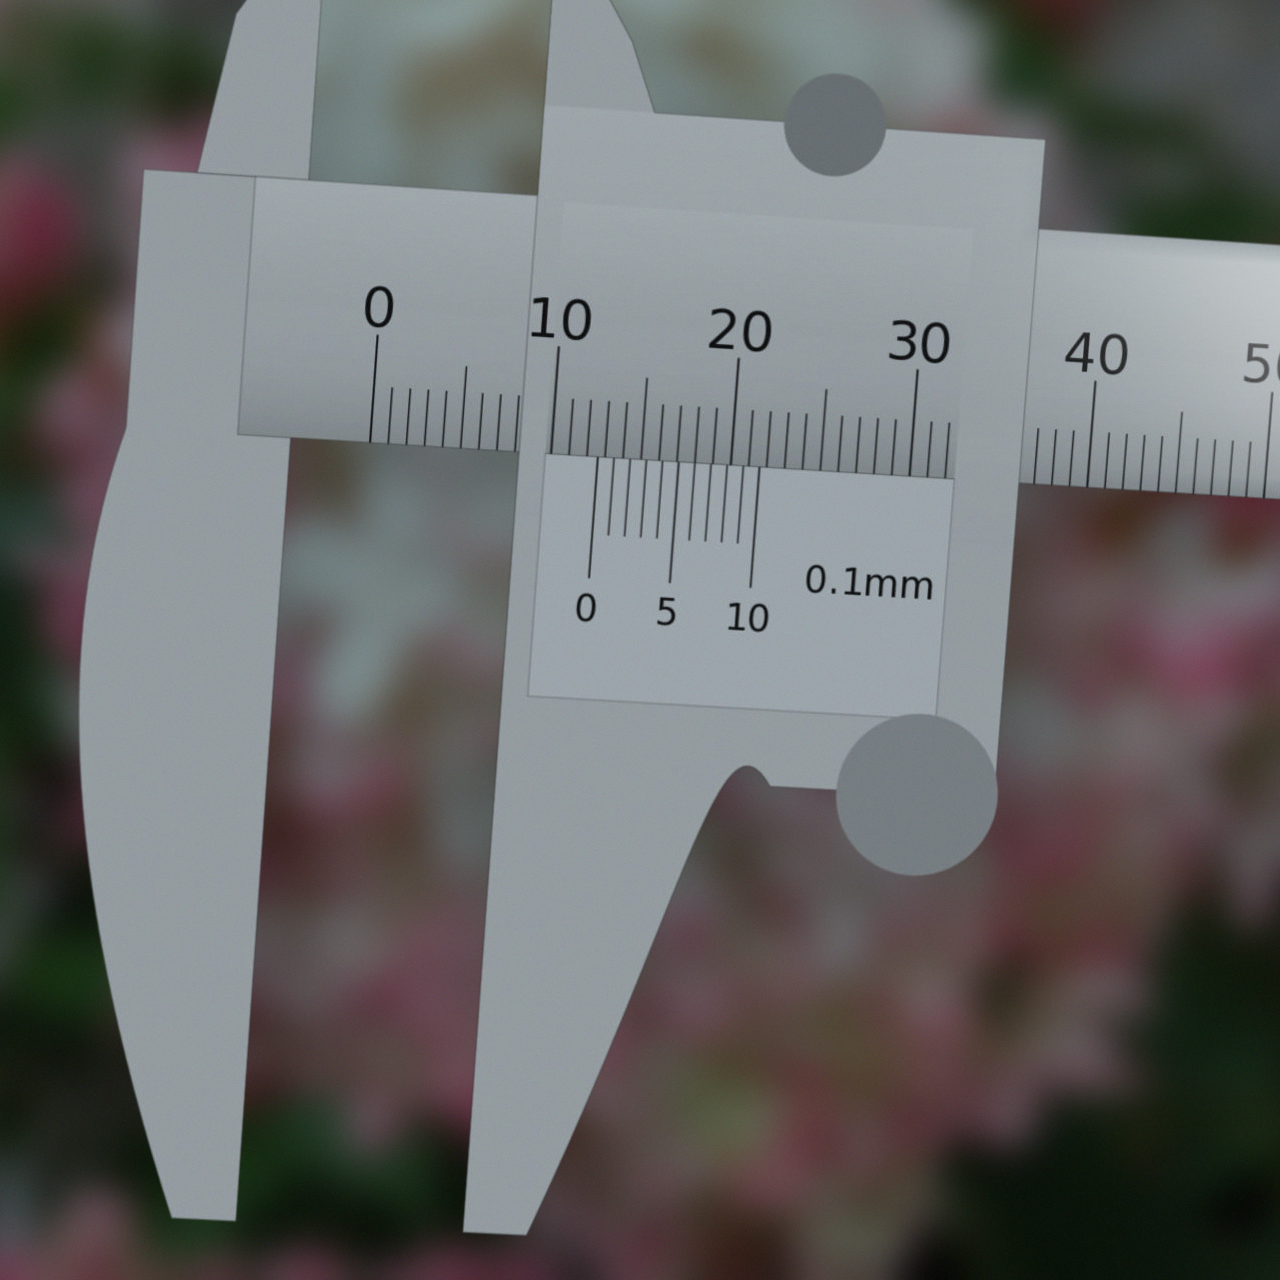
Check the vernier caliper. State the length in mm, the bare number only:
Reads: 12.6
